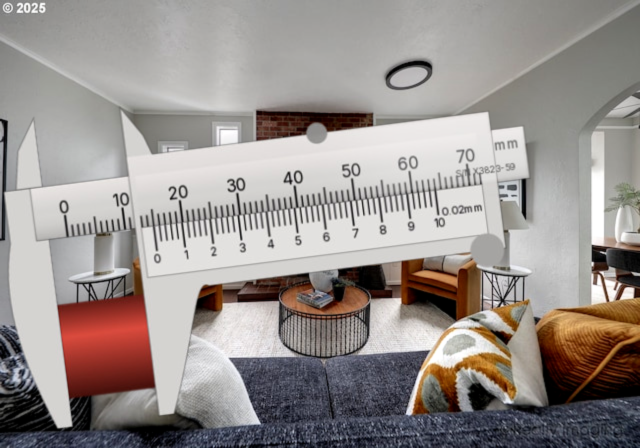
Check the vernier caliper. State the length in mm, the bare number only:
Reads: 15.0
